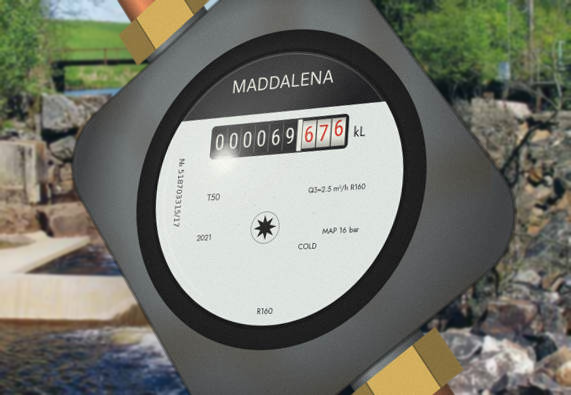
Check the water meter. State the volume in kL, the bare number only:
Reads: 69.676
